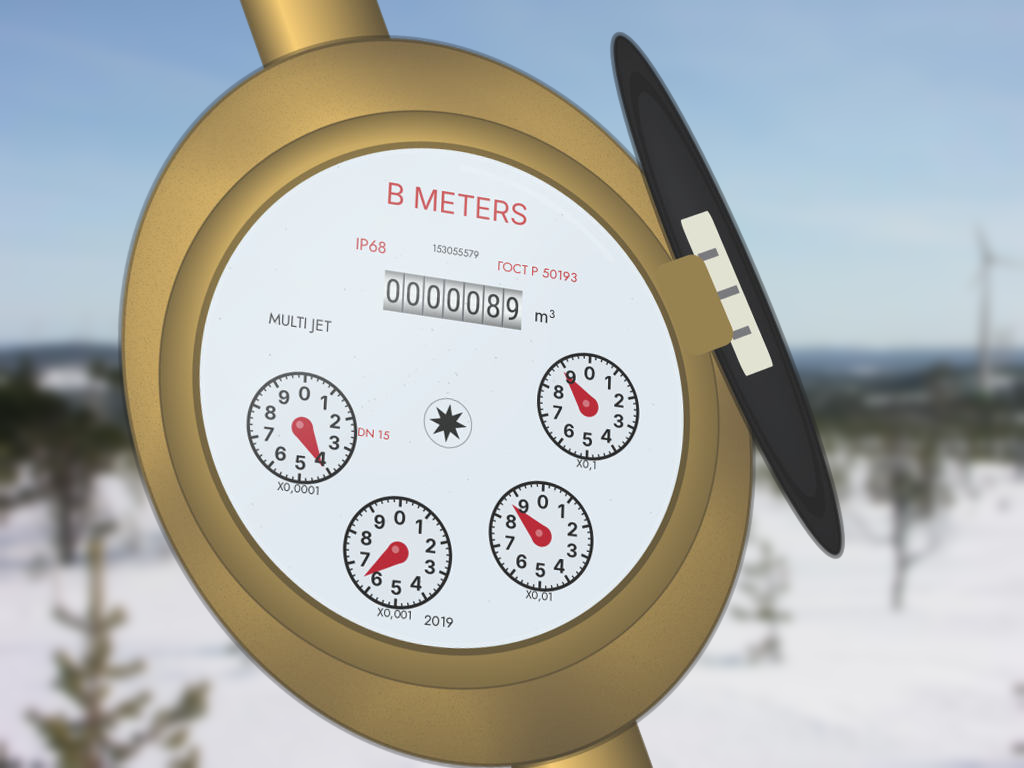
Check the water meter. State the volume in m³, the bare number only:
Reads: 89.8864
